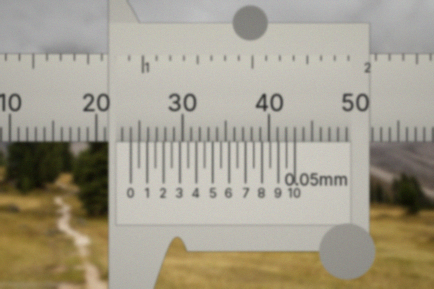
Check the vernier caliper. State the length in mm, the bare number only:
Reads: 24.0
